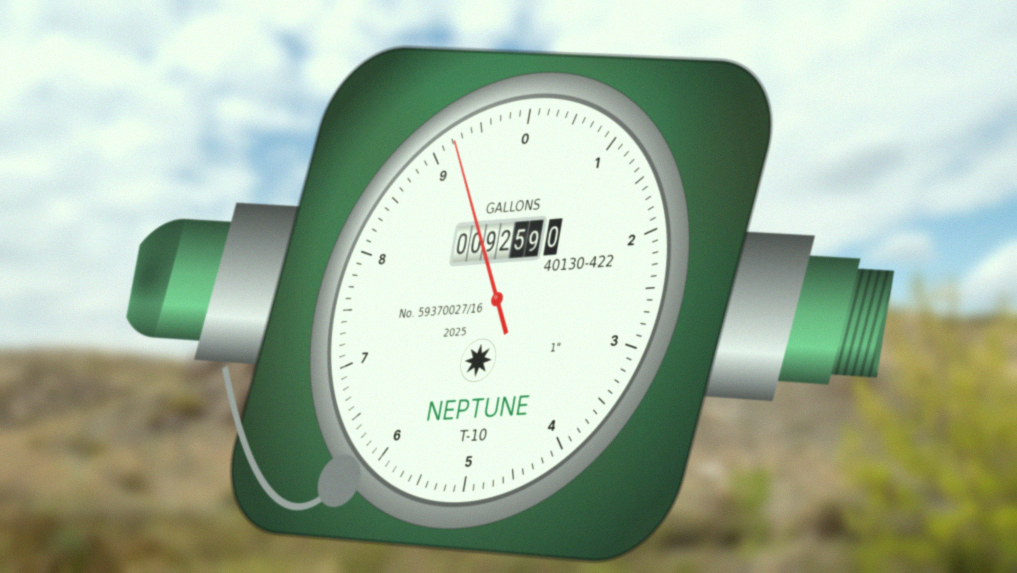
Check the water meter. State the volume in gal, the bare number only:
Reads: 92589.2
